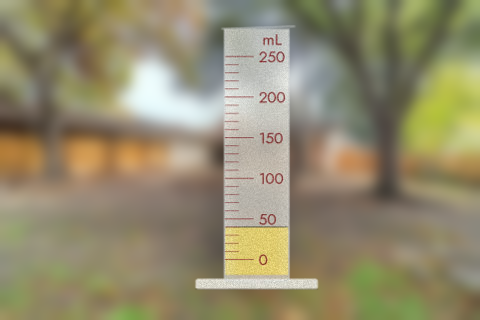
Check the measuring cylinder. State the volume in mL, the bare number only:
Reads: 40
